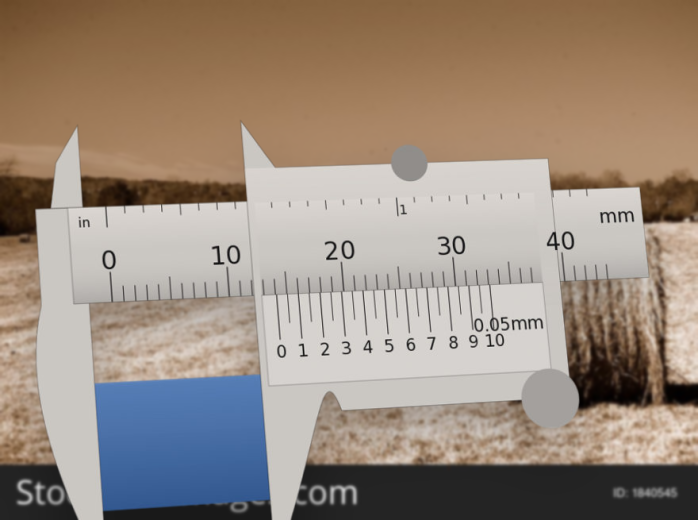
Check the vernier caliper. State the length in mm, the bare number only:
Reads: 14.1
